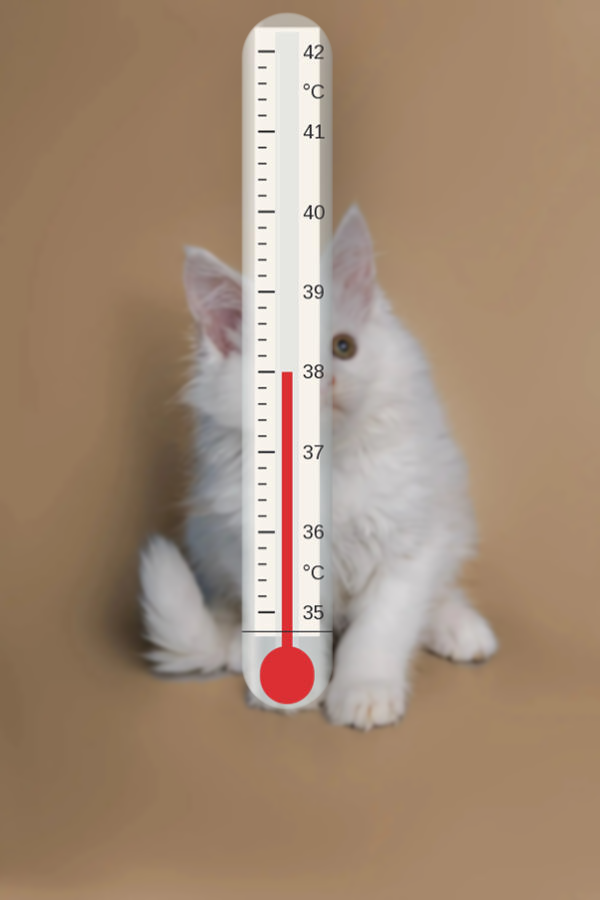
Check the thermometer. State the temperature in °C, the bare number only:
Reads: 38
